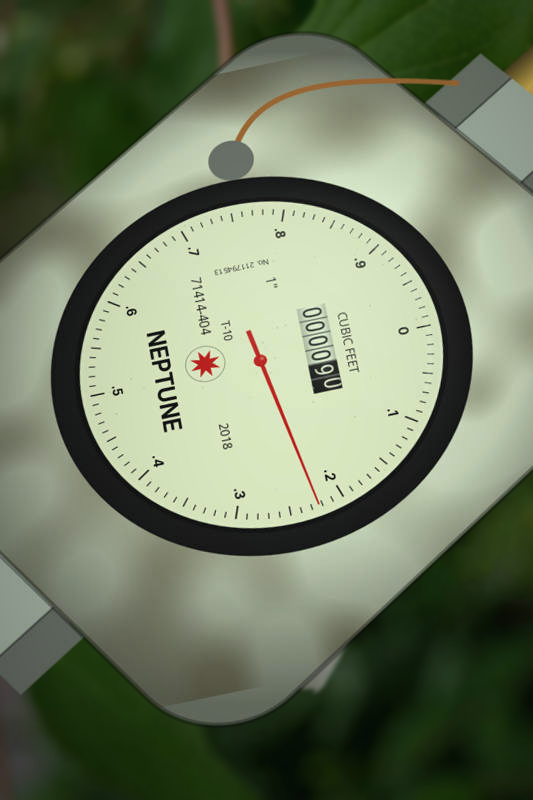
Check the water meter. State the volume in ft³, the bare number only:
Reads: 90.22
